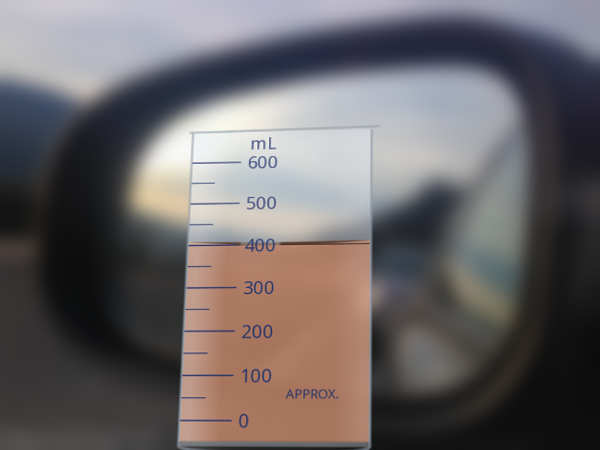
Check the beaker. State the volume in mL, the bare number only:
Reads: 400
